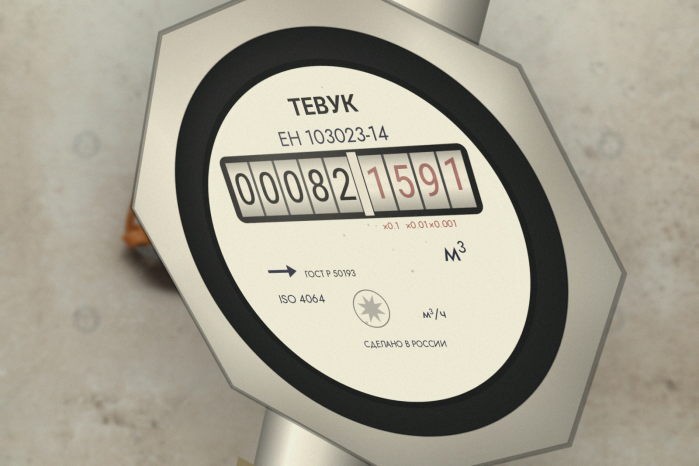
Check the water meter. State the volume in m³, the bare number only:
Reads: 82.1591
